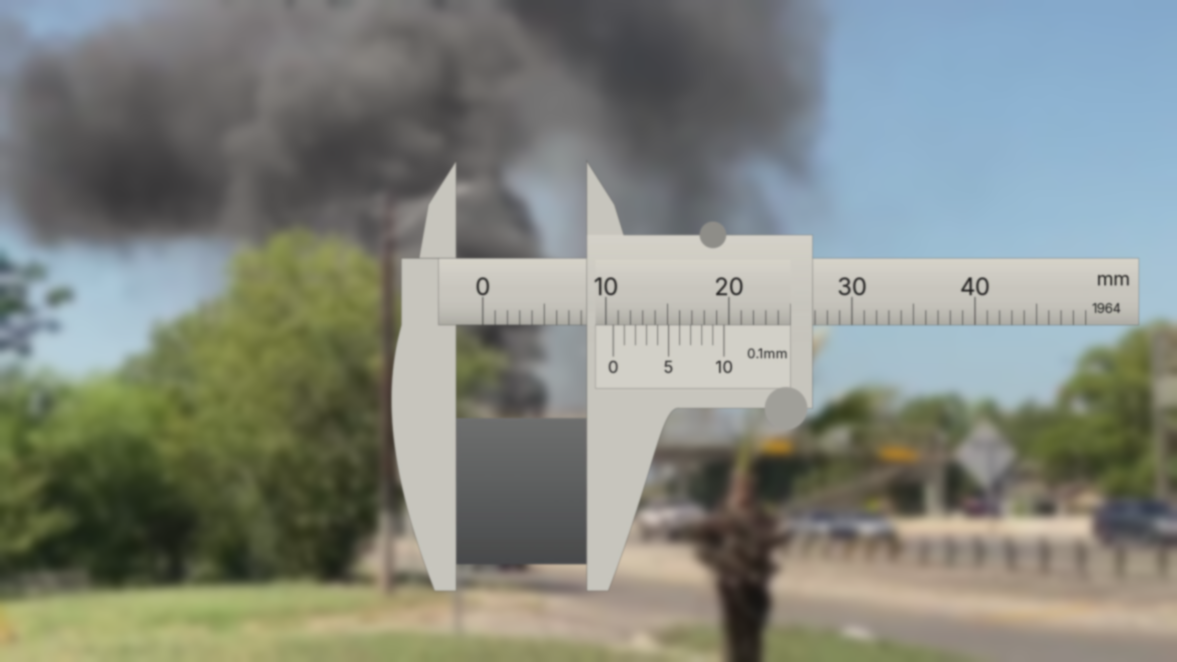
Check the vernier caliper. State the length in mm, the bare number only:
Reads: 10.6
